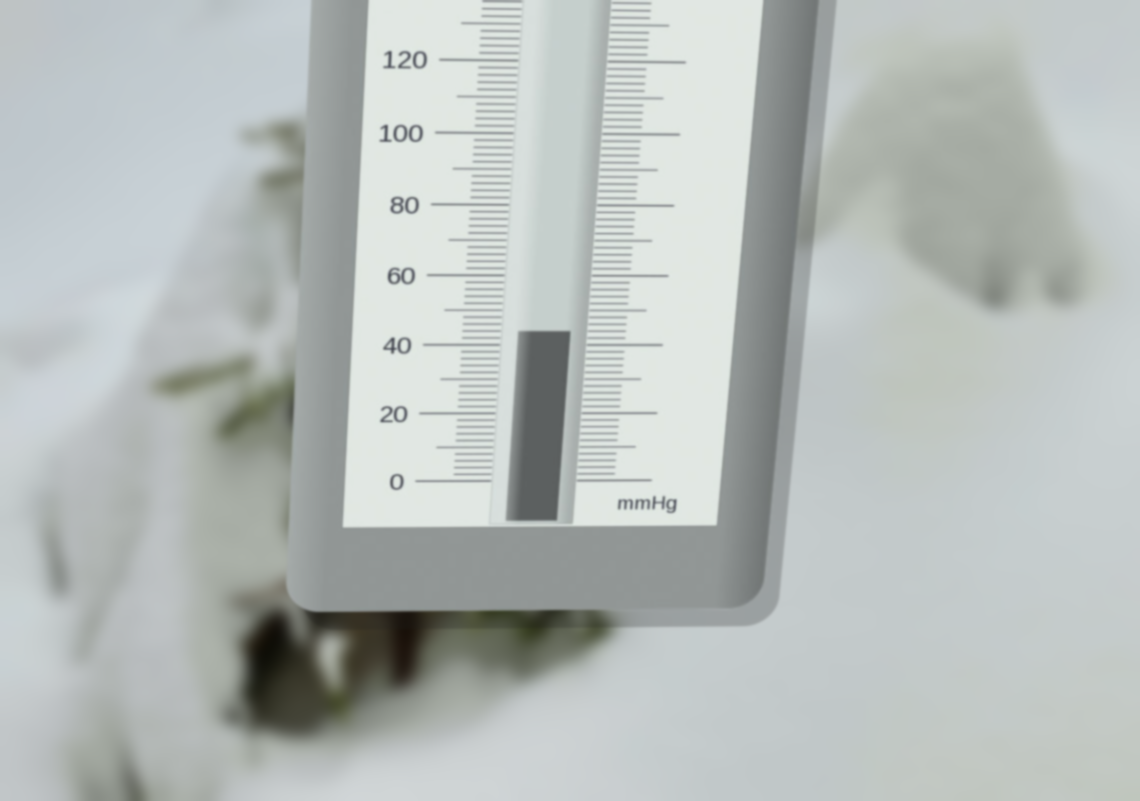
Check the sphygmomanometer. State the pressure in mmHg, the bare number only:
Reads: 44
